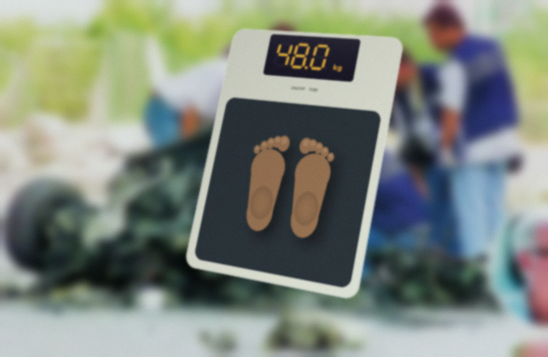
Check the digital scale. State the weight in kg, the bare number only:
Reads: 48.0
